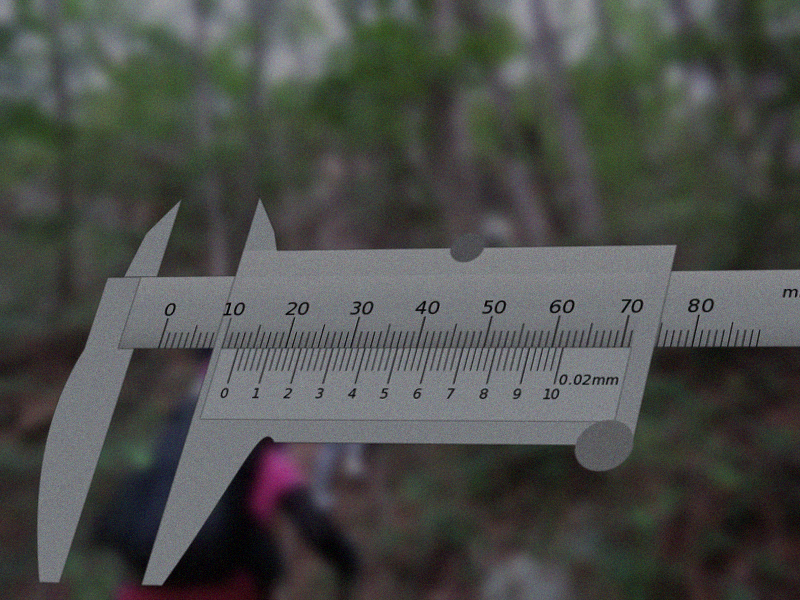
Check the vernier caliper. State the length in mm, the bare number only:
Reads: 12.6
